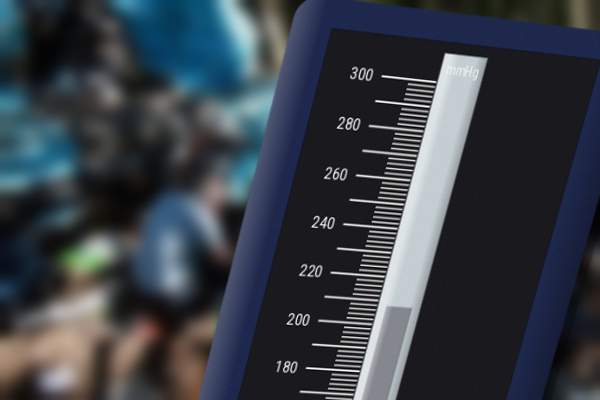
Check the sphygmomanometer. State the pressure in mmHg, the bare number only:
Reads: 208
